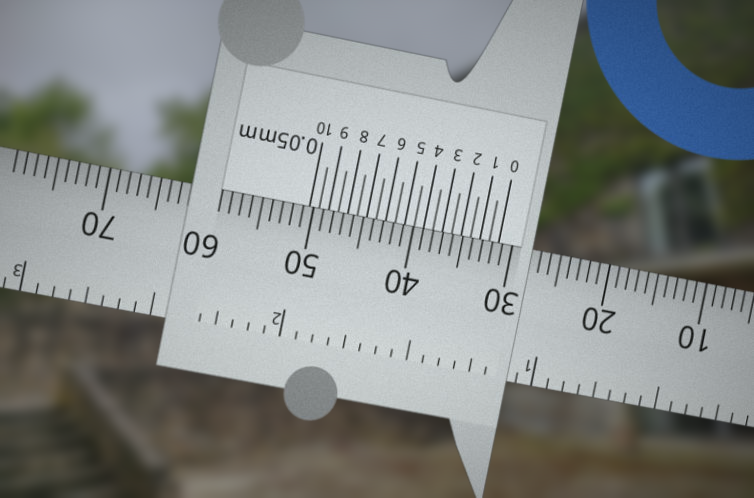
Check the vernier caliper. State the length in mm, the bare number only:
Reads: 31.4
